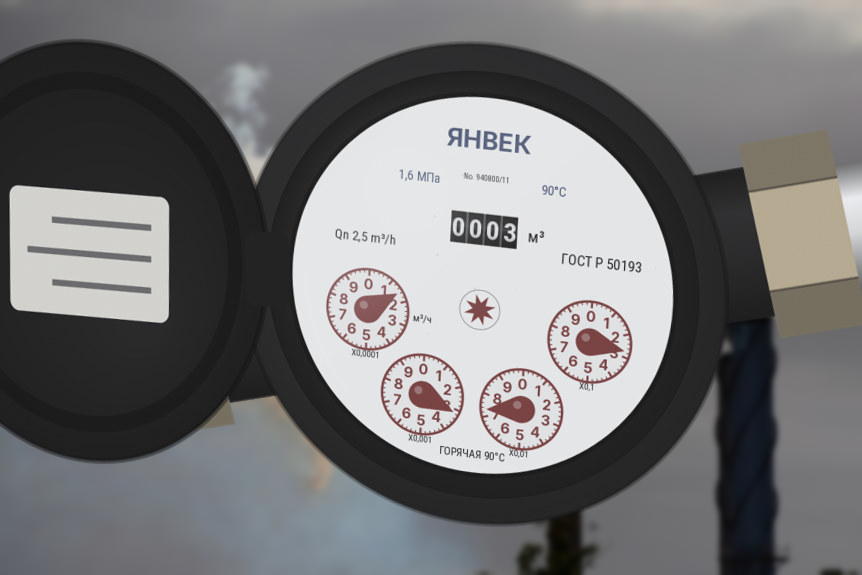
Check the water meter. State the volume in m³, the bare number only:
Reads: 3.2731
